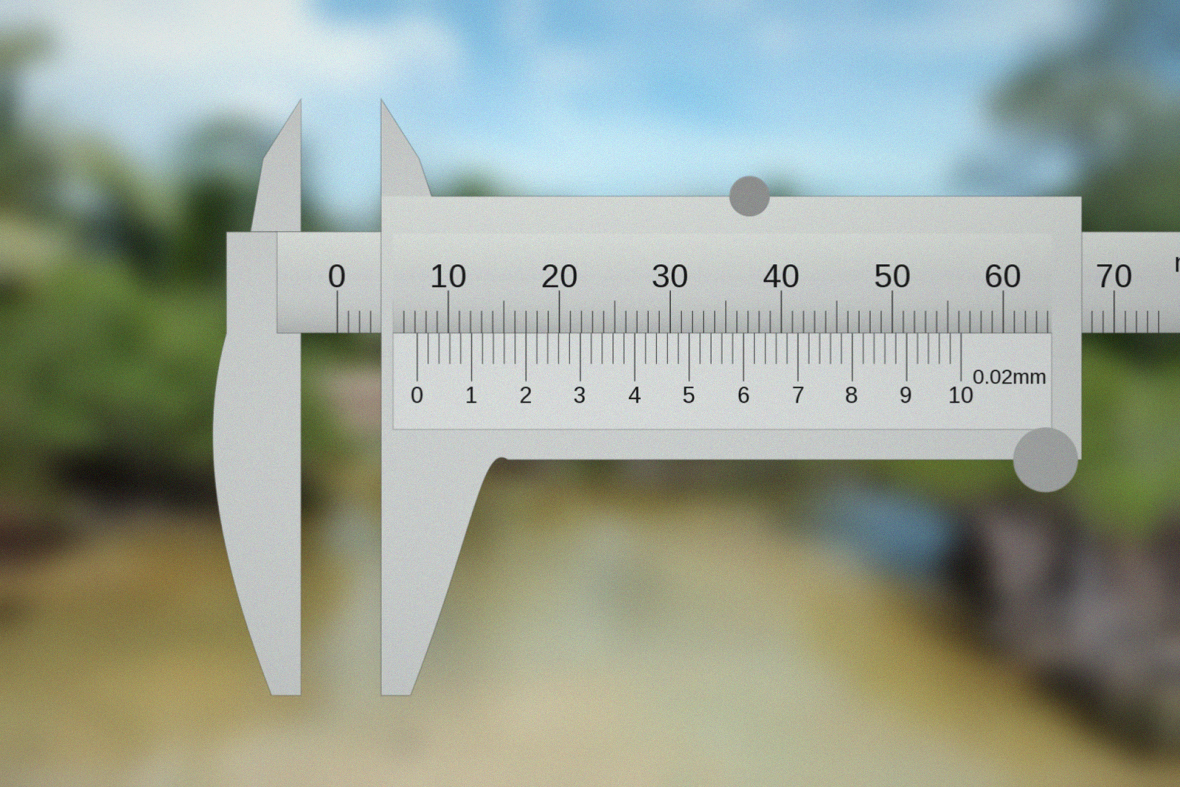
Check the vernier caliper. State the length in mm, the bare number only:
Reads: 7.2
